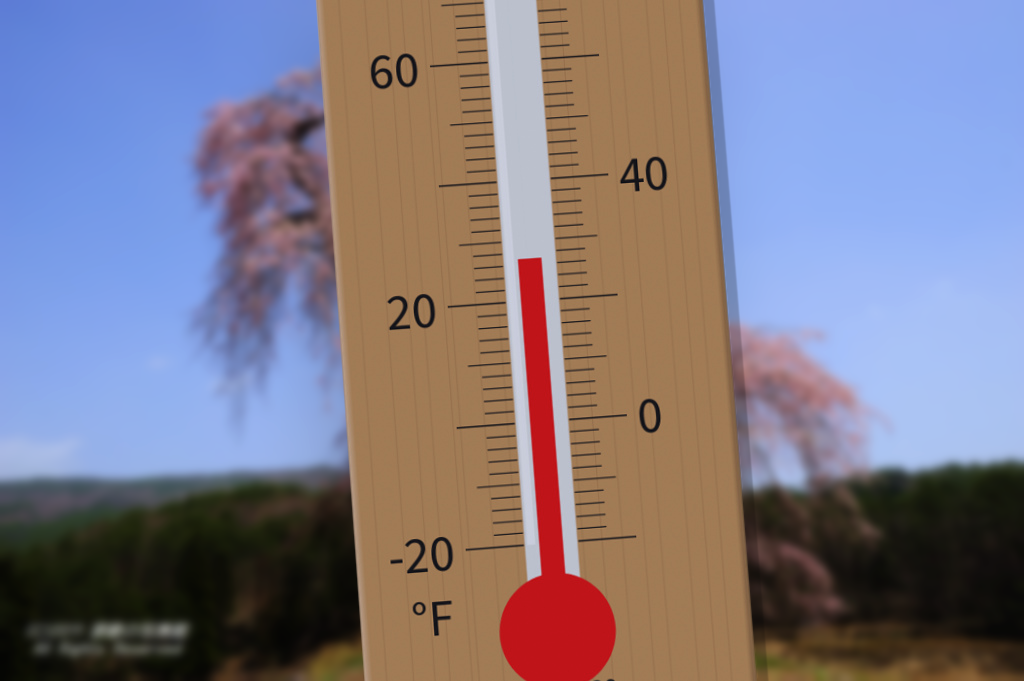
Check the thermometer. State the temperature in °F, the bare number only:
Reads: 27
